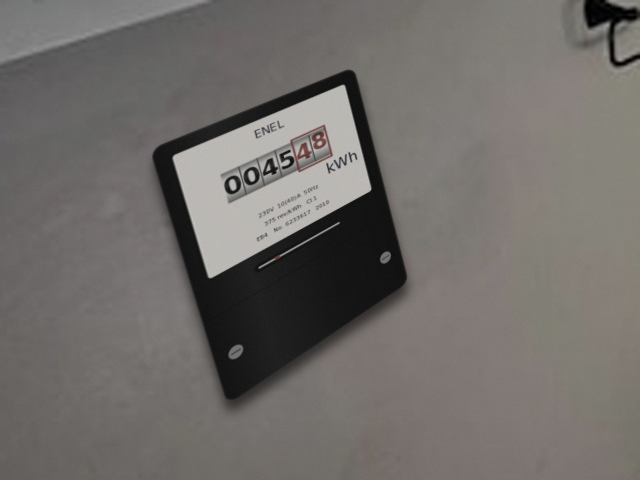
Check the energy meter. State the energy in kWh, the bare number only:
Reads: 45.48
